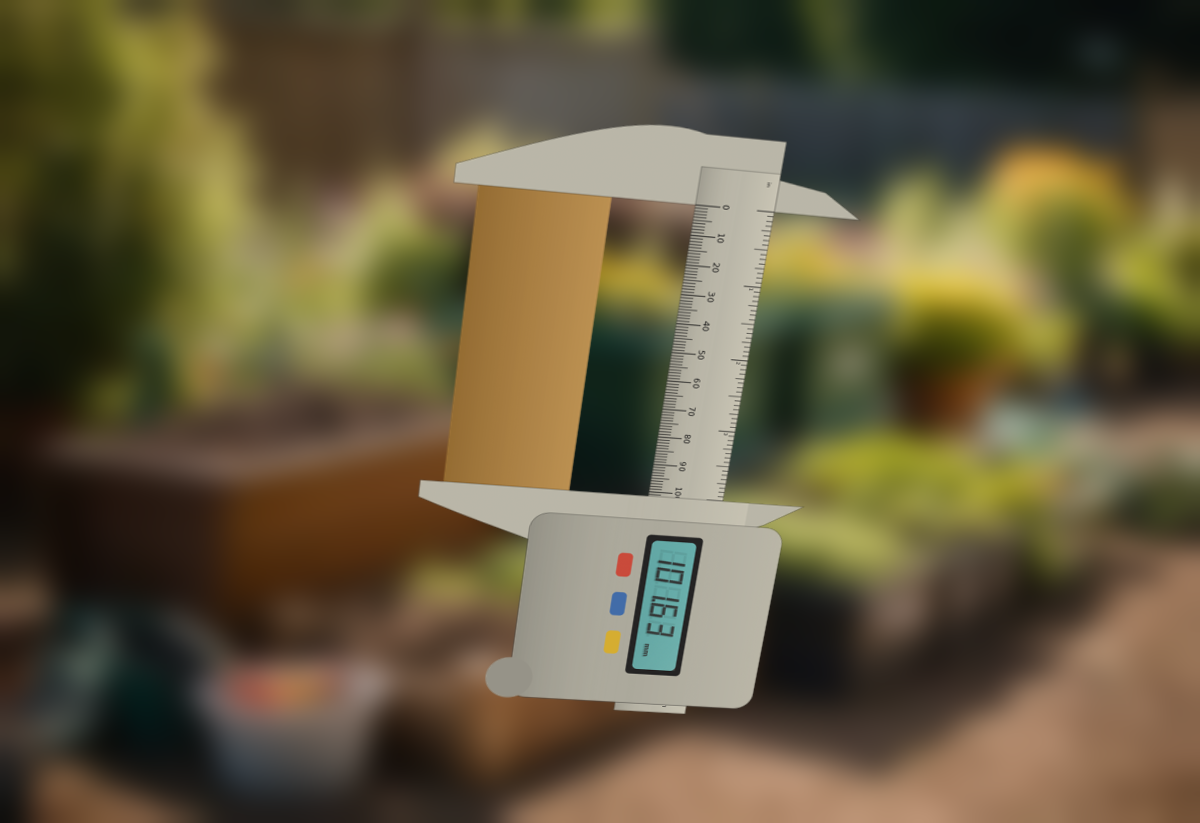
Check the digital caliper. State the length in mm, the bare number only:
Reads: 101.63
